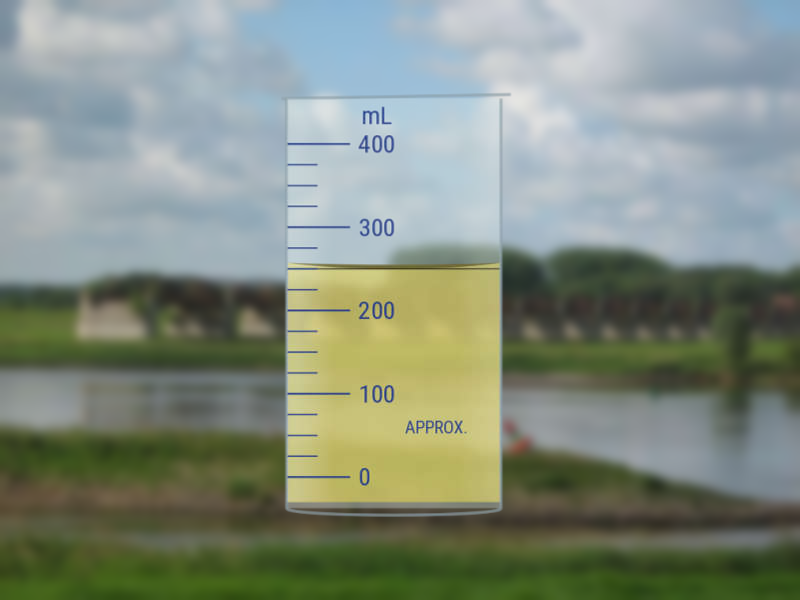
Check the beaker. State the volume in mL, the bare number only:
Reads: 250
